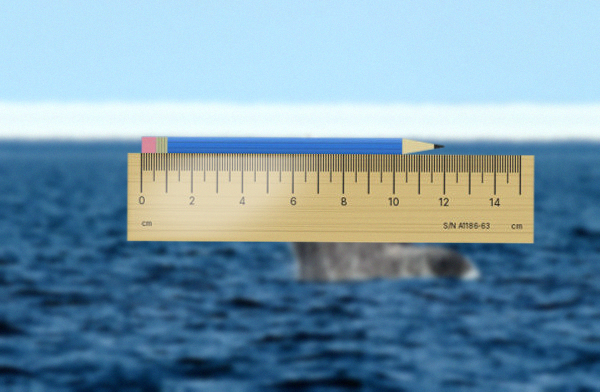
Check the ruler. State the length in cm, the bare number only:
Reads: 12
